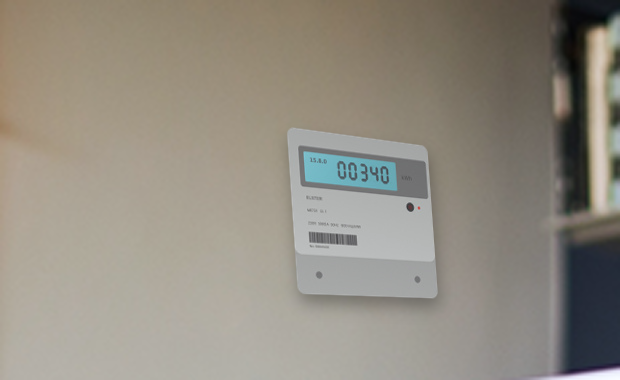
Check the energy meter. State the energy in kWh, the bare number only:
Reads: 340
